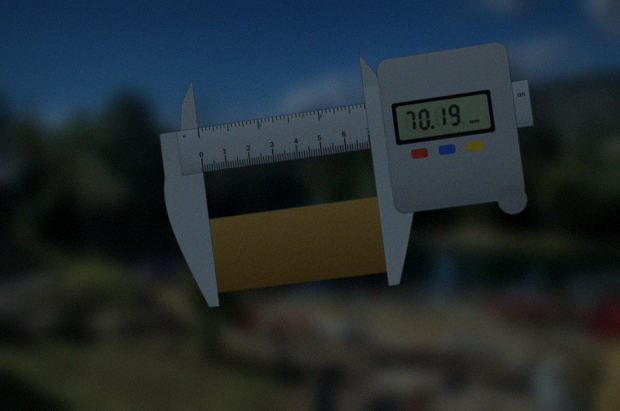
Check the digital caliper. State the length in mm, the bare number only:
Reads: 70.19
